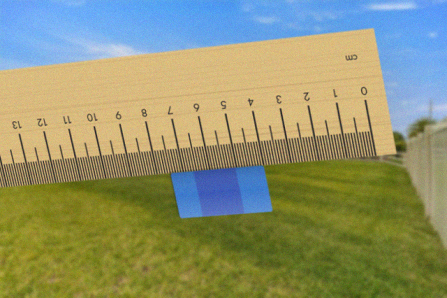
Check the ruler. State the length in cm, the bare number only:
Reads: 3.5
